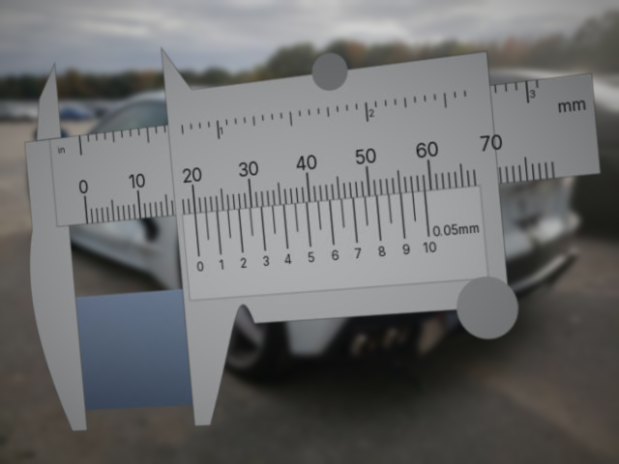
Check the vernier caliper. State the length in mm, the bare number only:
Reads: 20.0
